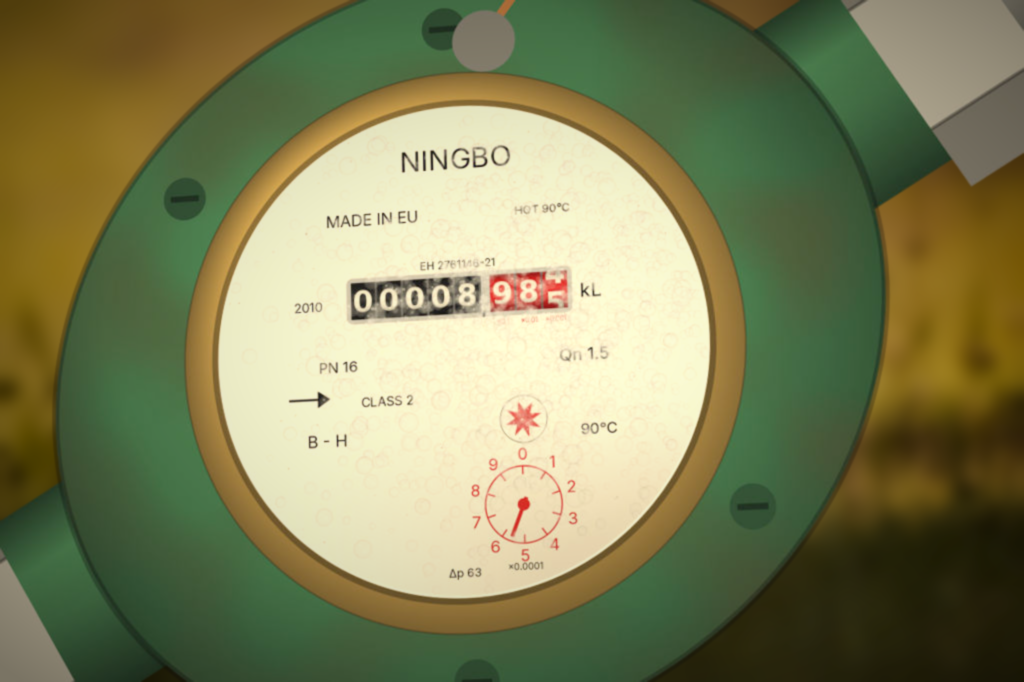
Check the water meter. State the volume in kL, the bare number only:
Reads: 8.9845
